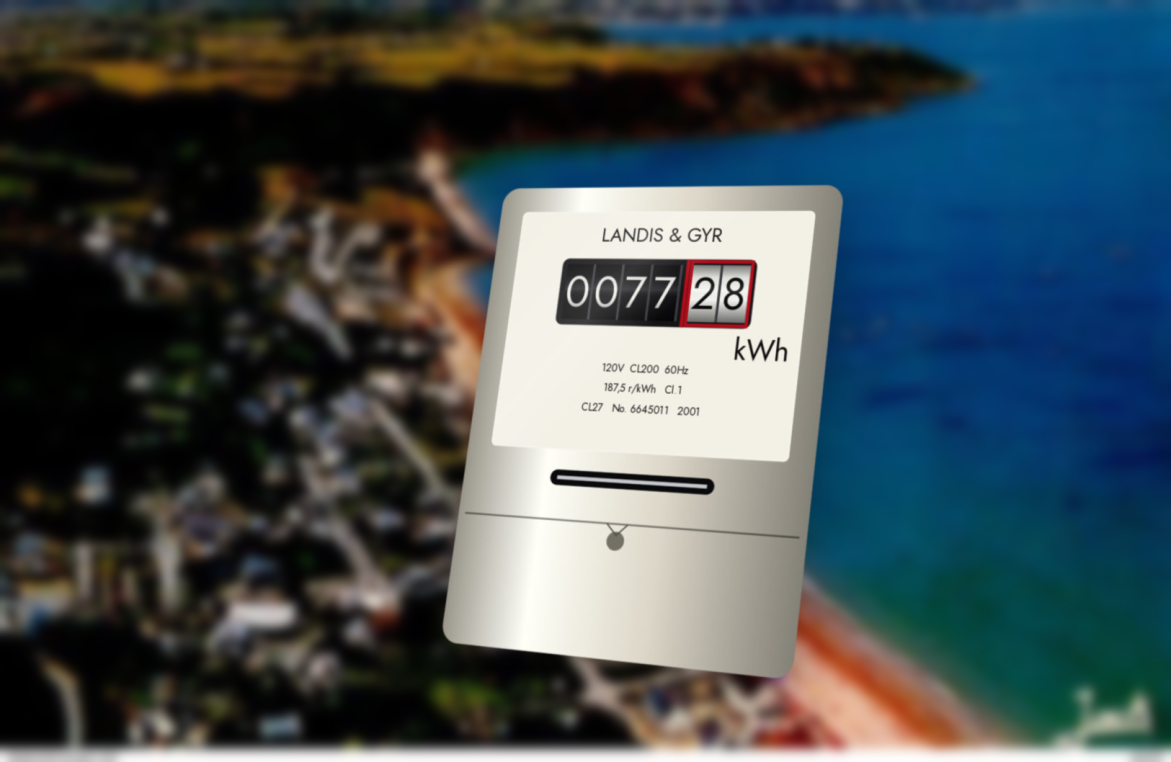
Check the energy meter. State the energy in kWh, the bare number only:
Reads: 77.28
